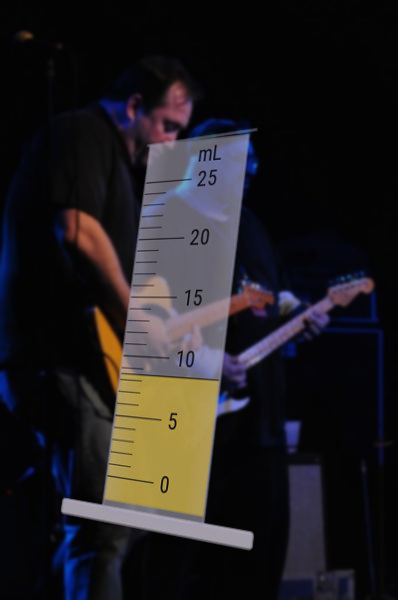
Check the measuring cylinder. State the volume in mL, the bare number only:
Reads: 8.5
